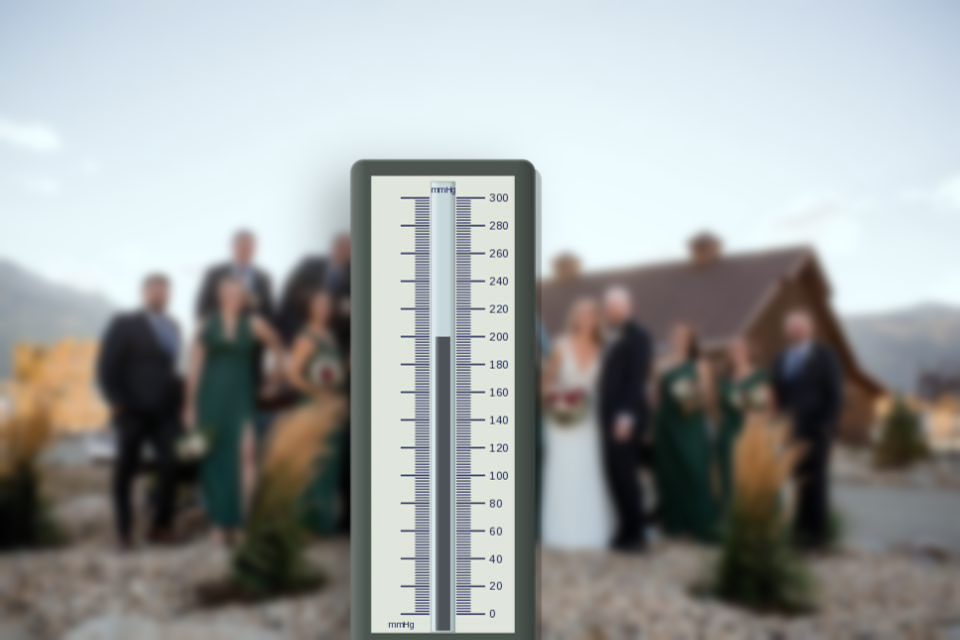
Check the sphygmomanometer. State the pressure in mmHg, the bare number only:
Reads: 200
